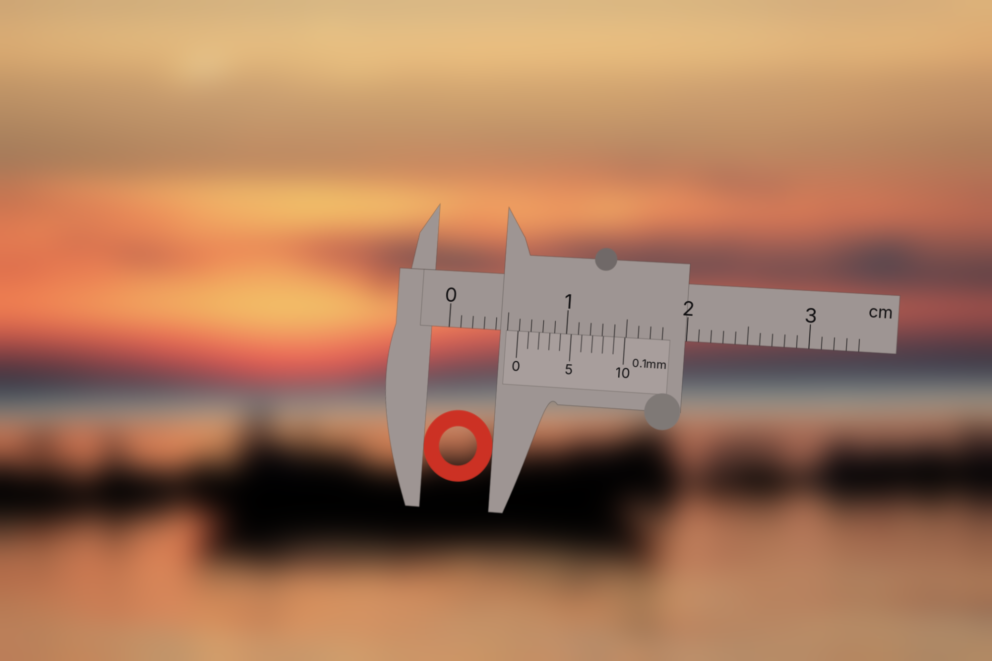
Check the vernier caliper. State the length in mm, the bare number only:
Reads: 5.9
